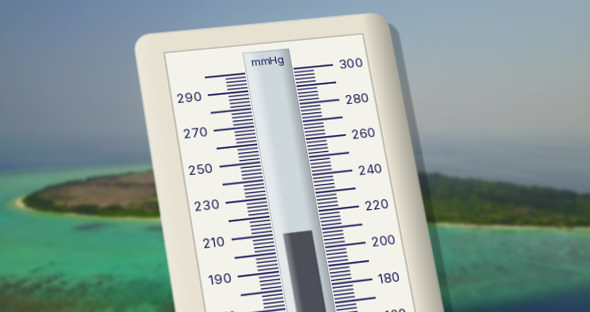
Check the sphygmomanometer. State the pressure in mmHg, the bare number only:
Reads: 210
